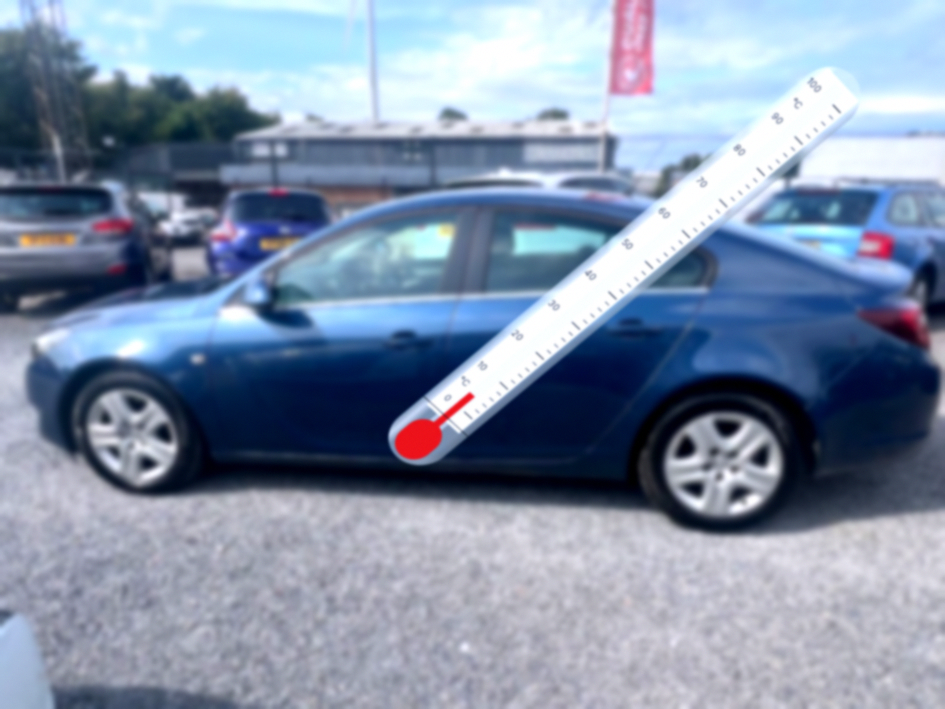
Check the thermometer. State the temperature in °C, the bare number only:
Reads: 4
